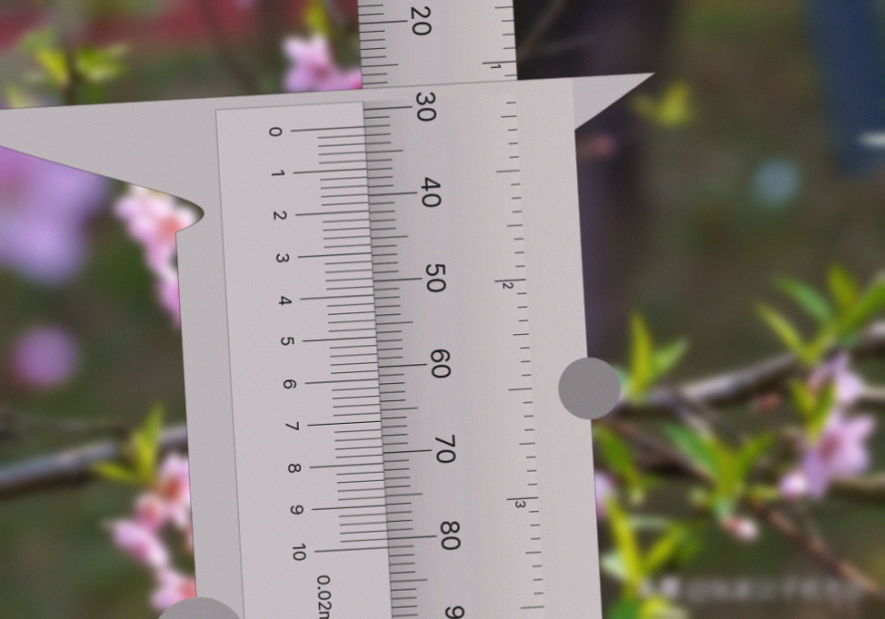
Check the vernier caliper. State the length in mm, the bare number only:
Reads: 32.0
